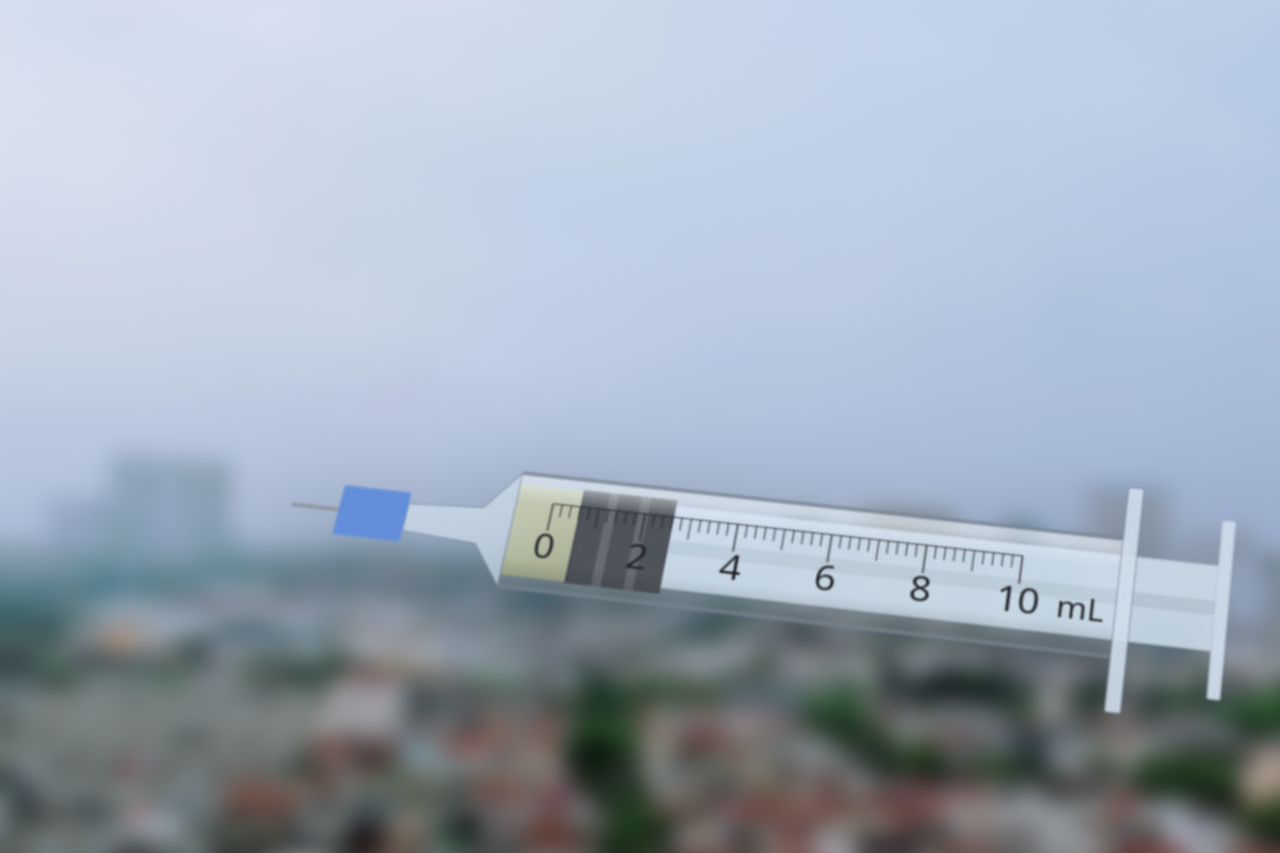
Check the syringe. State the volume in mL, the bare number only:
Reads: 0.6
